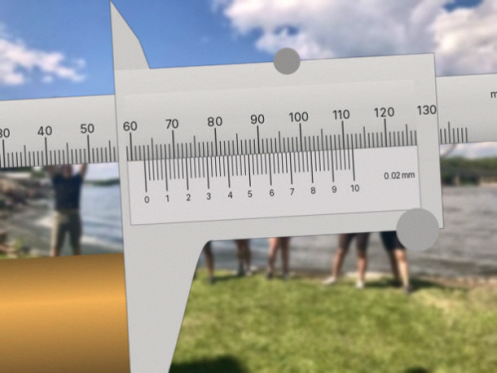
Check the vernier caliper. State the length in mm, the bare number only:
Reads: 63.0
